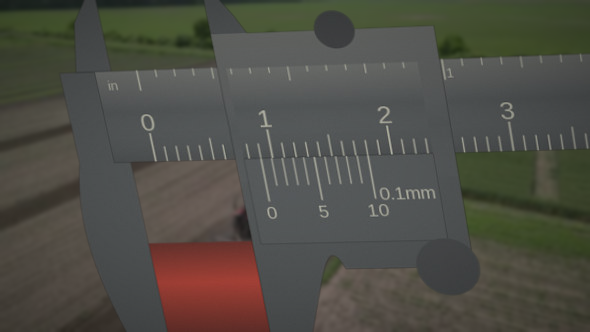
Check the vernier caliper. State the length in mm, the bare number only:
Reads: 9.0
